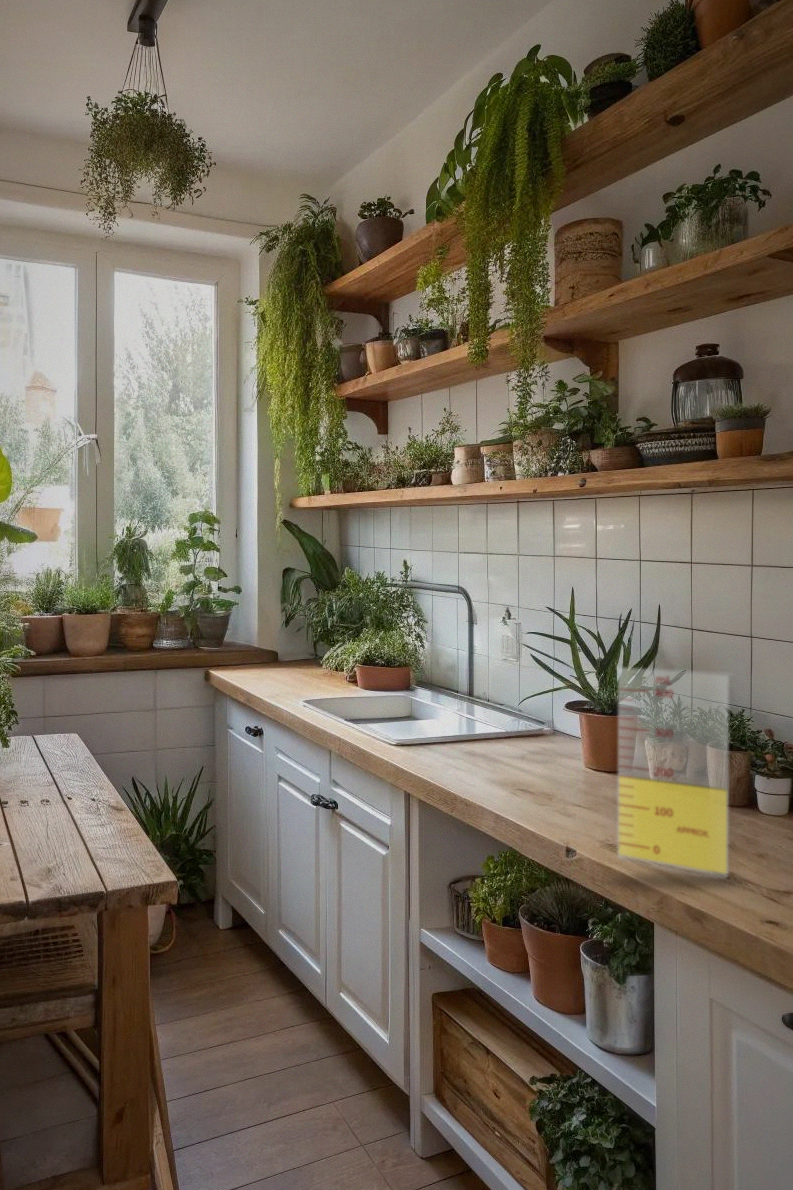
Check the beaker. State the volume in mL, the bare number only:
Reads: 175
